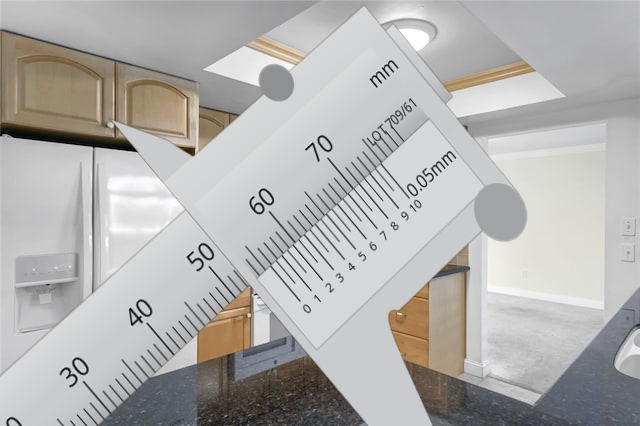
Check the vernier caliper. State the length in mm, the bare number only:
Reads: 55.8
